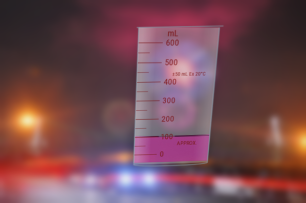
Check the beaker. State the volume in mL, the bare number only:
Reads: 100
